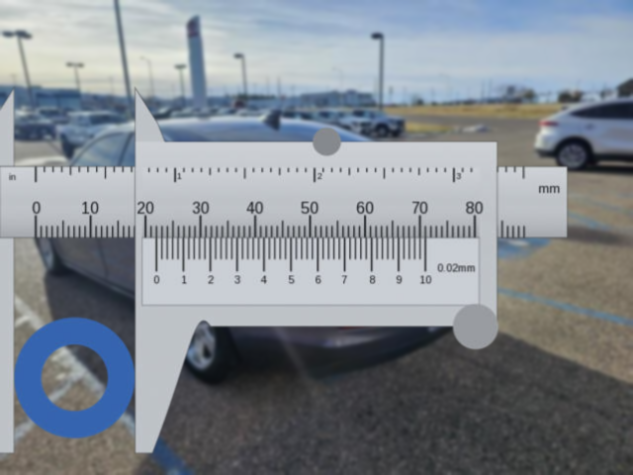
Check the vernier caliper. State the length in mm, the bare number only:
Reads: 22.0
